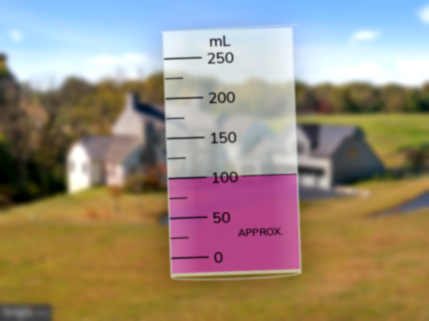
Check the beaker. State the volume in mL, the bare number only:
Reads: 100
